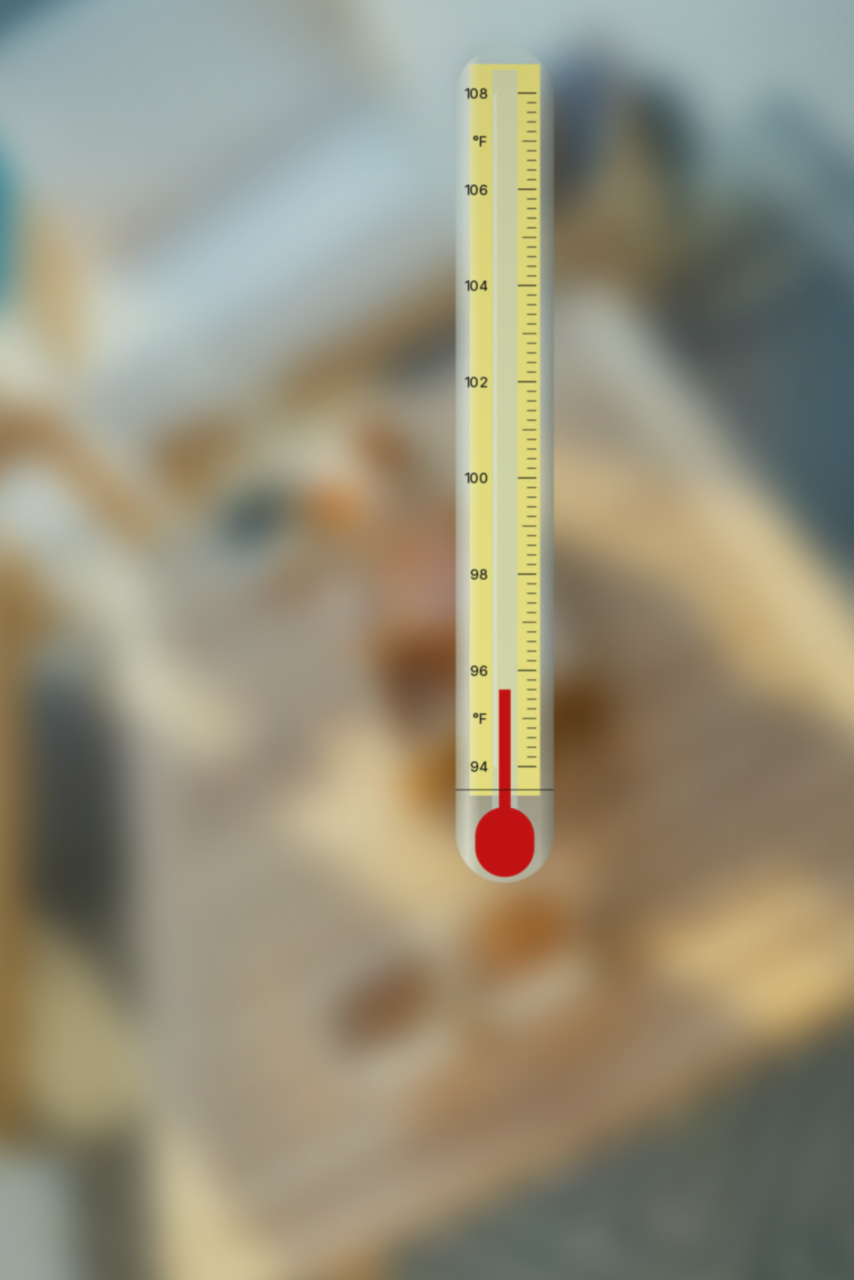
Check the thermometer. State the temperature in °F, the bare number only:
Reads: 95.6
